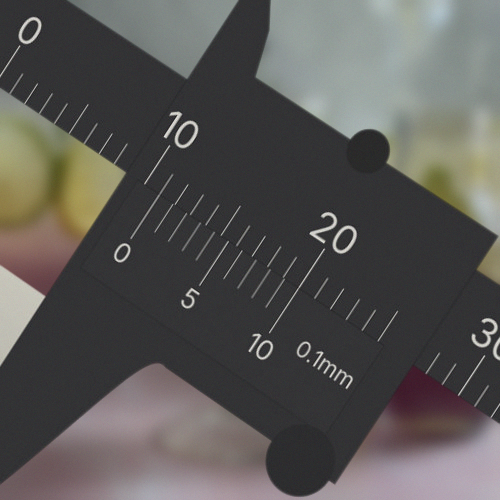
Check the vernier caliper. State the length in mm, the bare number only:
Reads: 11.0
